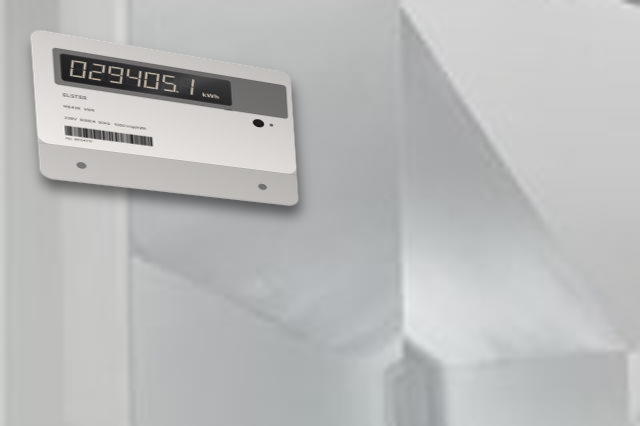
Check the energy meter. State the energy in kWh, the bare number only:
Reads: 29405.1
